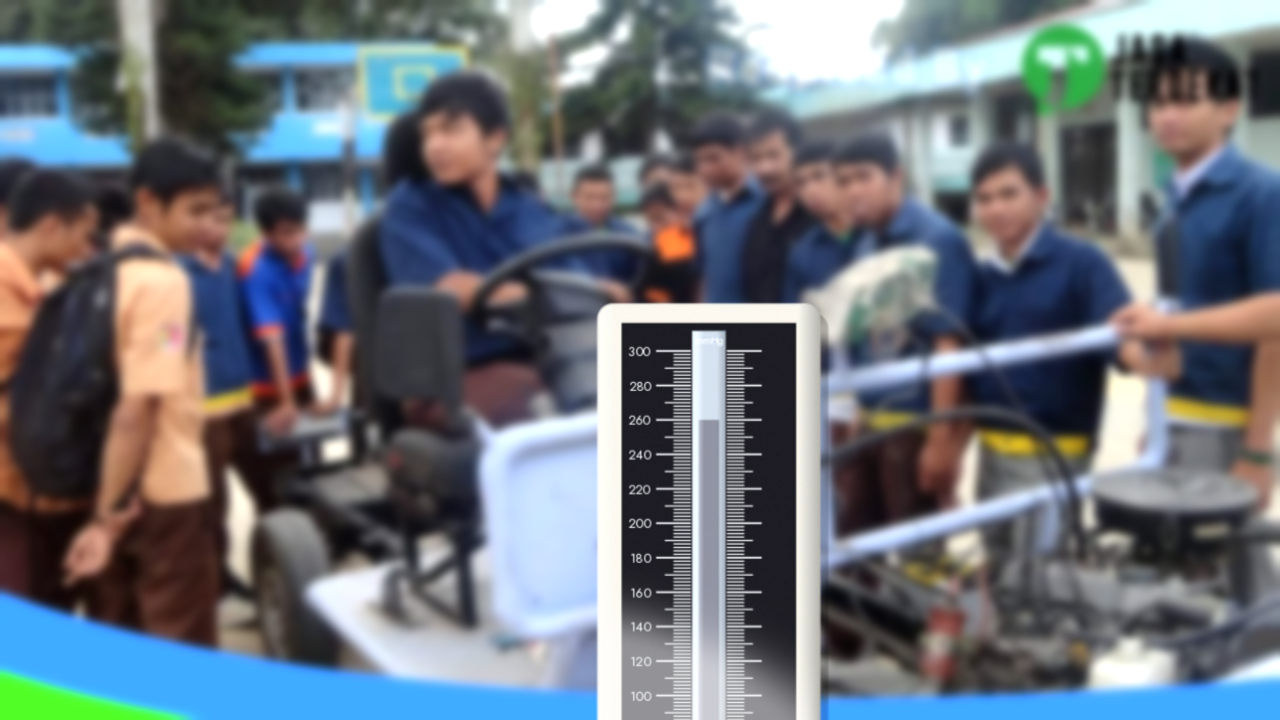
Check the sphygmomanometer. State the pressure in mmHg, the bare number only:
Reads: 260
